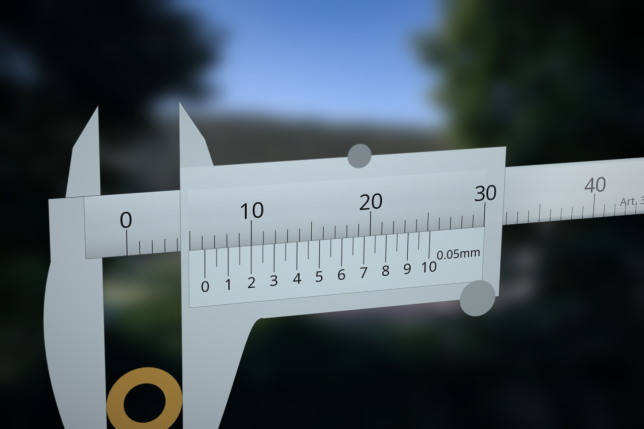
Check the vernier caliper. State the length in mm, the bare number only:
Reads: 6.2
